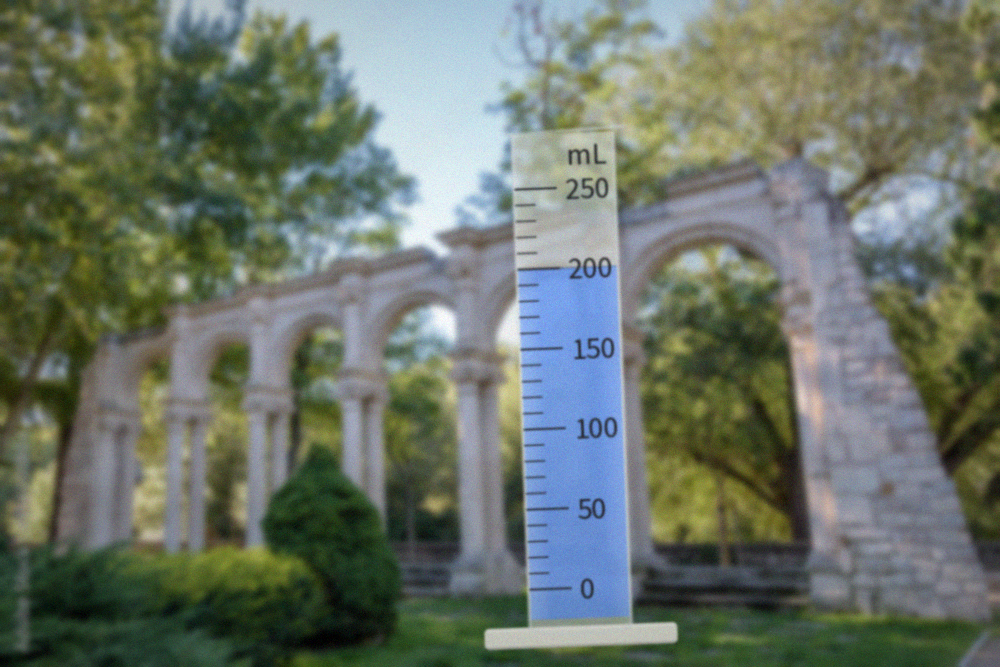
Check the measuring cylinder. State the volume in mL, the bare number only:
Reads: 200
